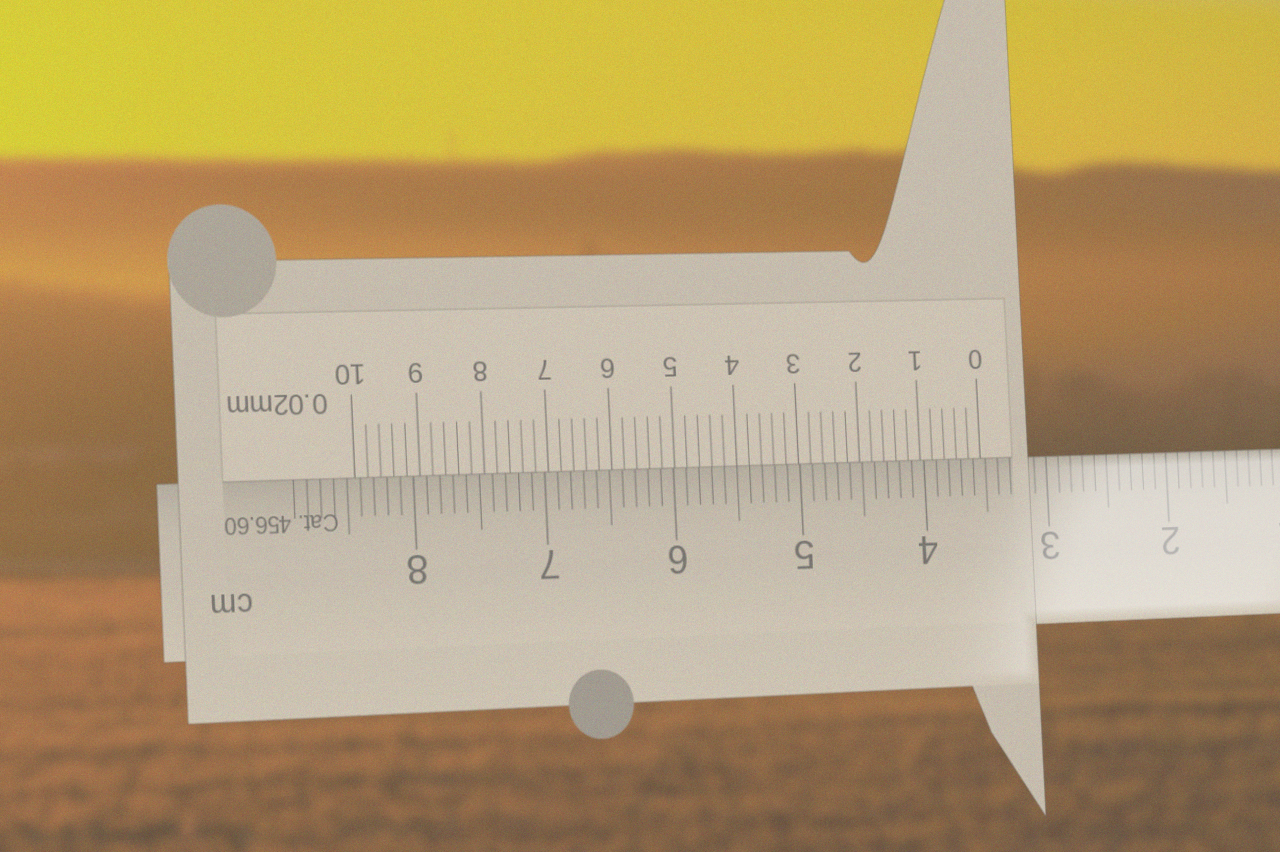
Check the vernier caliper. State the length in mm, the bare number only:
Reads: 35.4
